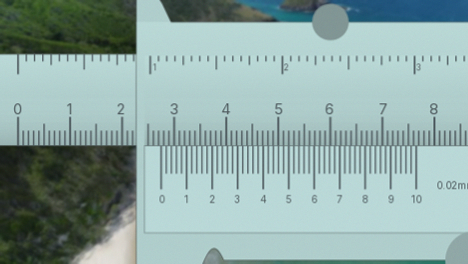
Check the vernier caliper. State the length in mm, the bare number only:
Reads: 27.5
